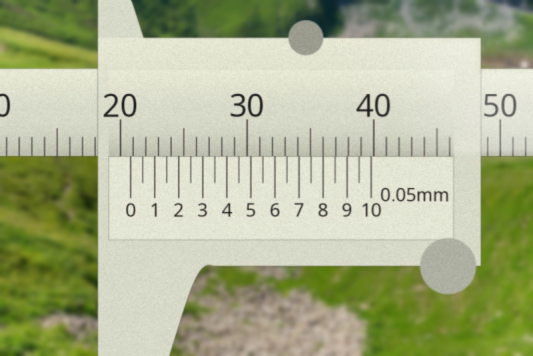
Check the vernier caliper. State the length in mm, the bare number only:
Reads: 20.8
